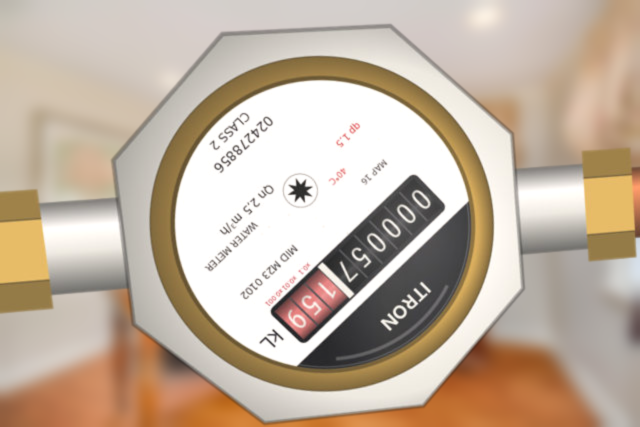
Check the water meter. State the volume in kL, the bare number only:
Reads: 57.159
